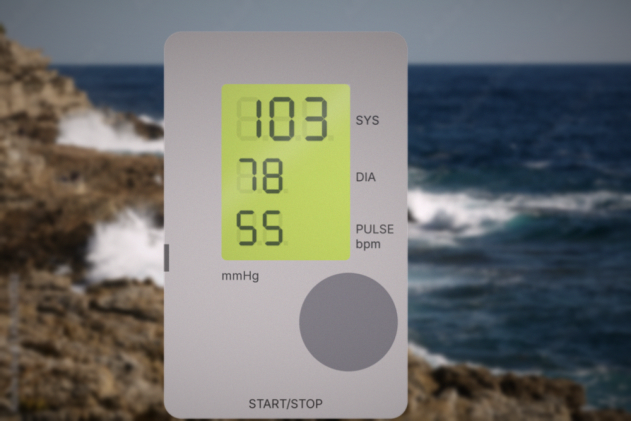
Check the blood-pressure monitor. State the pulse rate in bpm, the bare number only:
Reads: 55
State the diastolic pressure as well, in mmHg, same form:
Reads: 78
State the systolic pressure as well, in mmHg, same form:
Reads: 103
